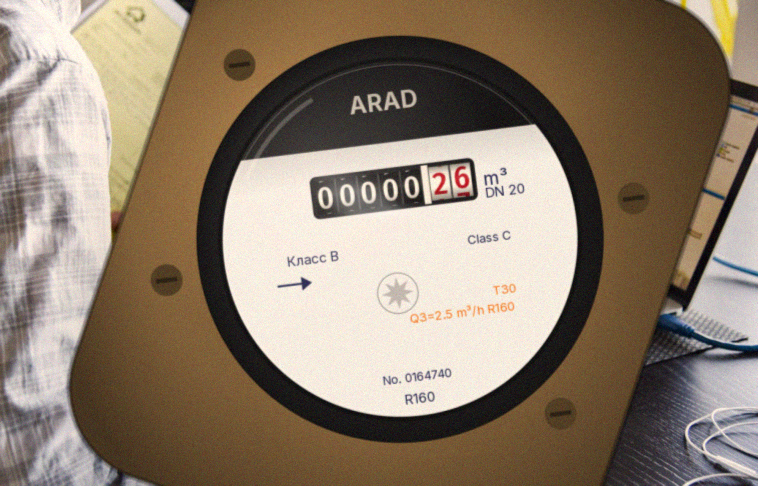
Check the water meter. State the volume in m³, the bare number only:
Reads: 0.26
